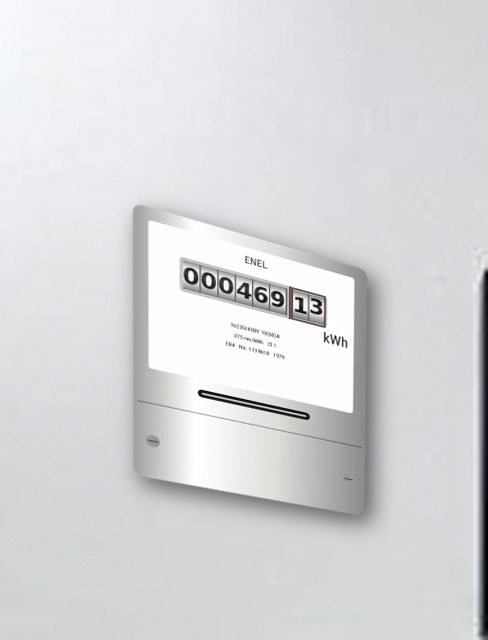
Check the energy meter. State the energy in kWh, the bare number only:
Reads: 469.13
